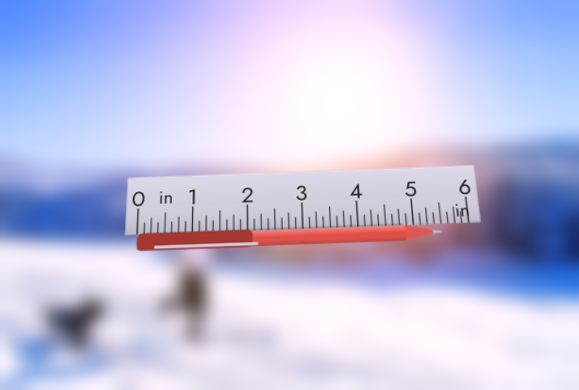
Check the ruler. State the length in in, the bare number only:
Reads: 5.5
